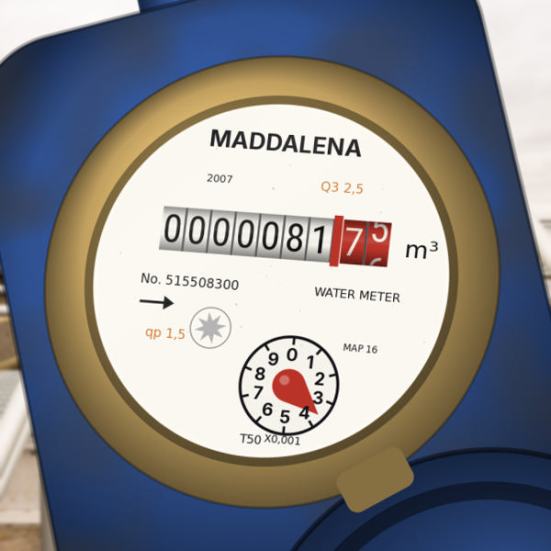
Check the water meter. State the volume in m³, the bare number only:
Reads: 81.753
